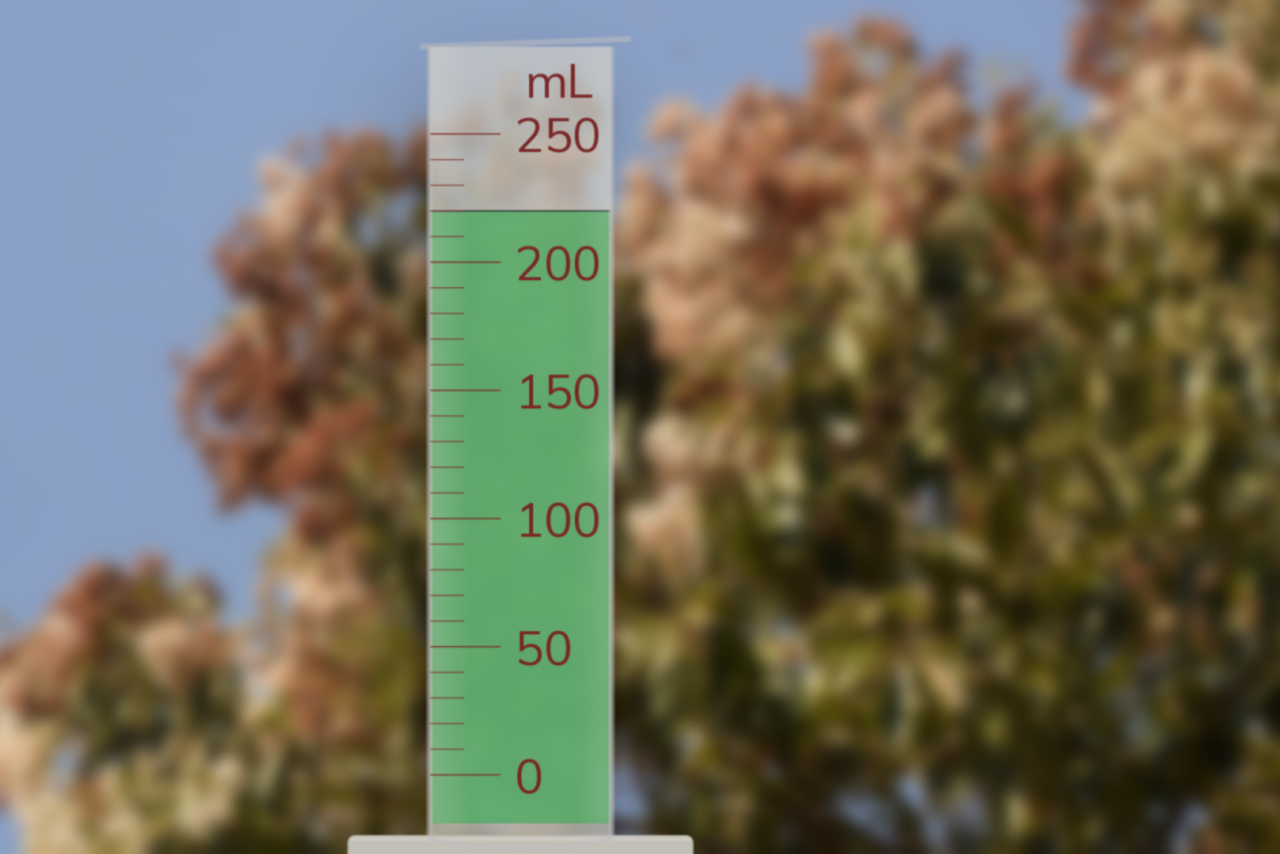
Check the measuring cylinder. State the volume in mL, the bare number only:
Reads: 220
